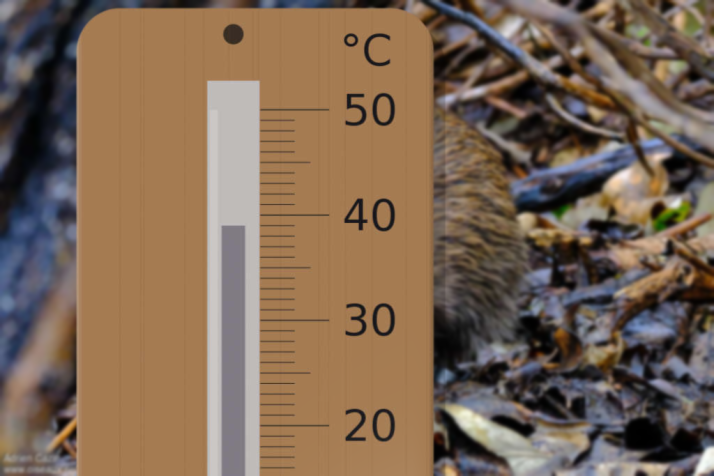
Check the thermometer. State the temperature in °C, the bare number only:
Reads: 39
